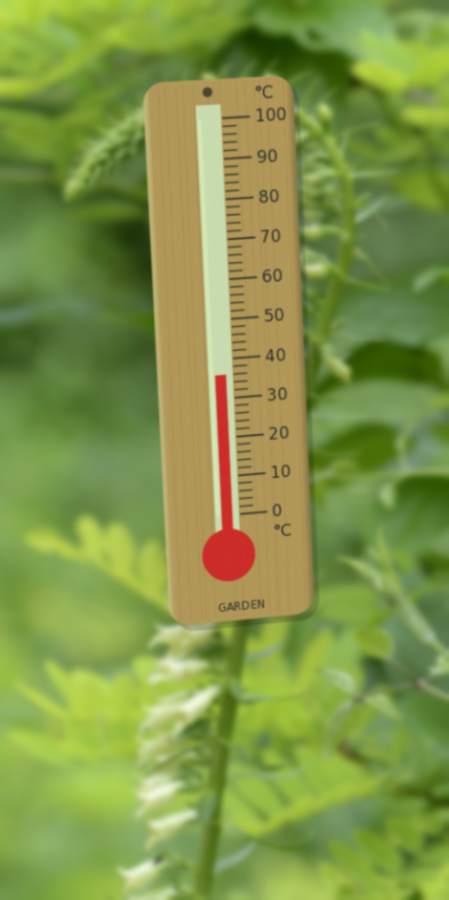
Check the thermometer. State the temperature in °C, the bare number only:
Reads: 36
